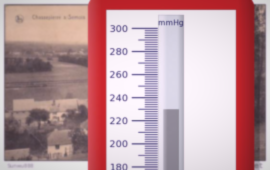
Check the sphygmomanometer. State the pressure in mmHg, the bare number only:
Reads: 230
